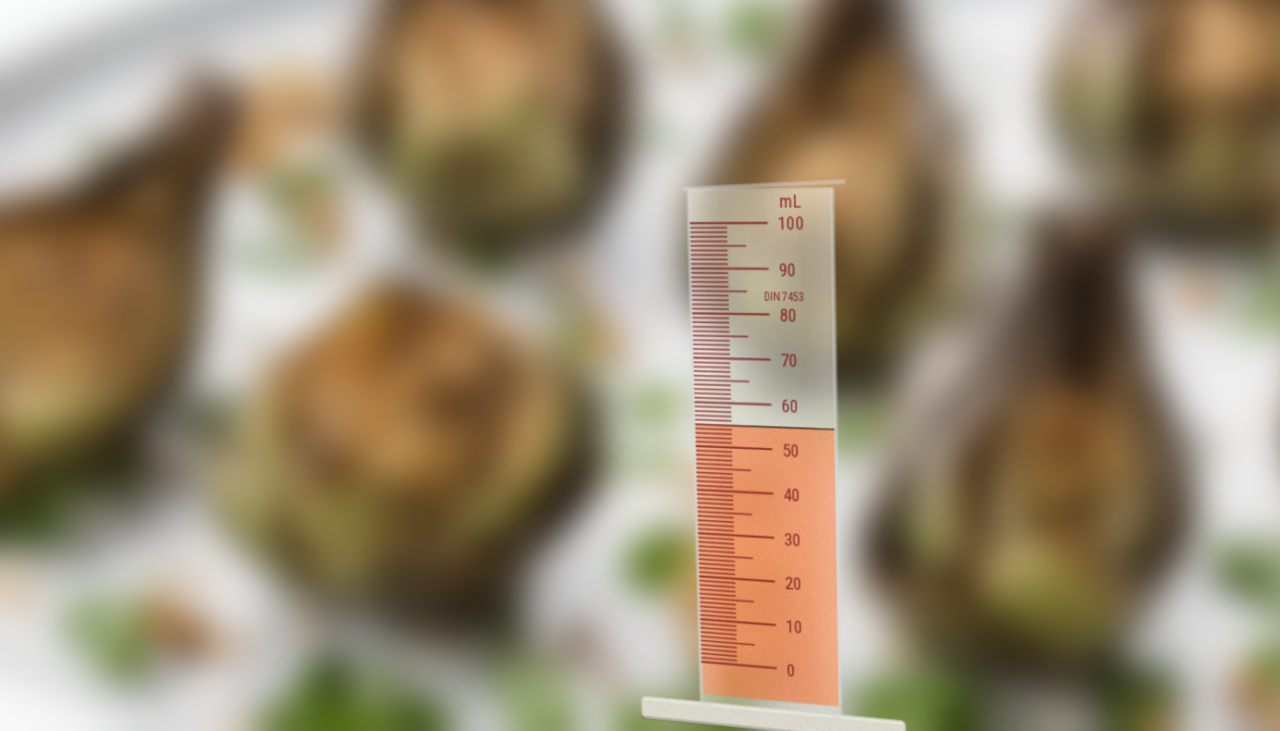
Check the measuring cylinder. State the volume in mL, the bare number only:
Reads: 55
